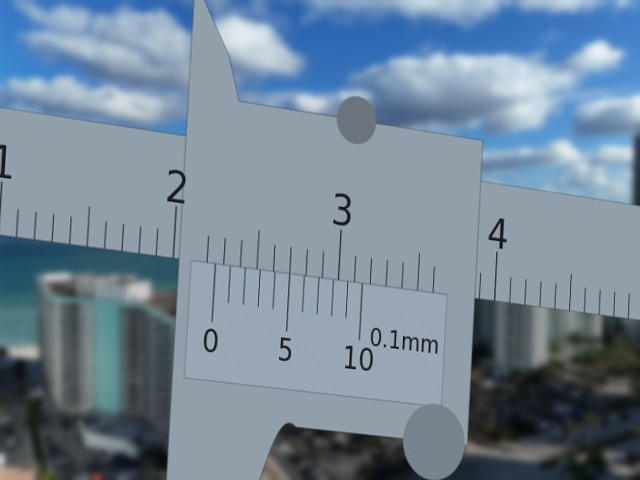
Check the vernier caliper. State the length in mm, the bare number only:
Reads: 22.5
